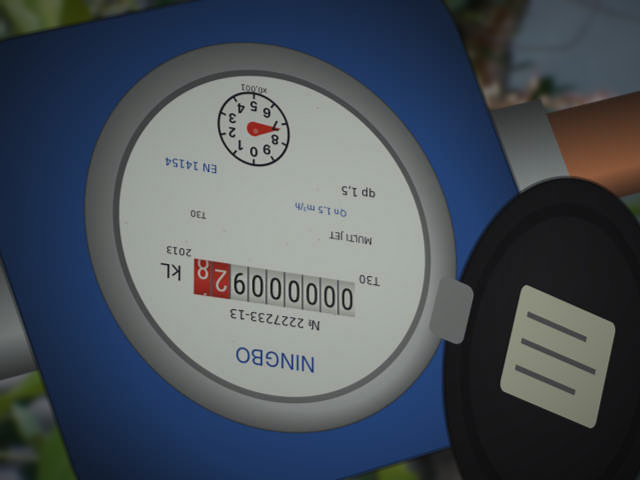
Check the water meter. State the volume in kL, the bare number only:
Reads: 9.277
